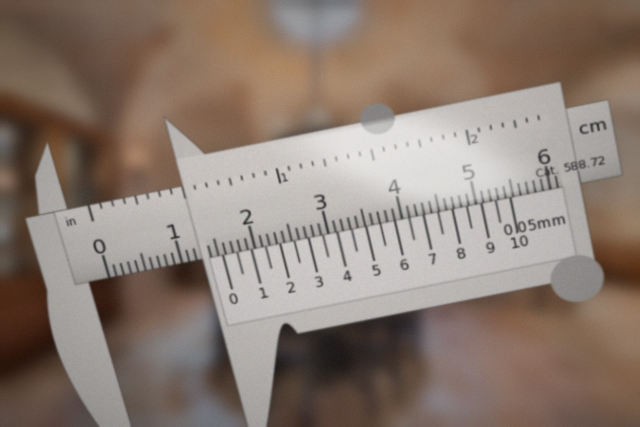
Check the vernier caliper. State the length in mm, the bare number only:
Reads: 15.6
